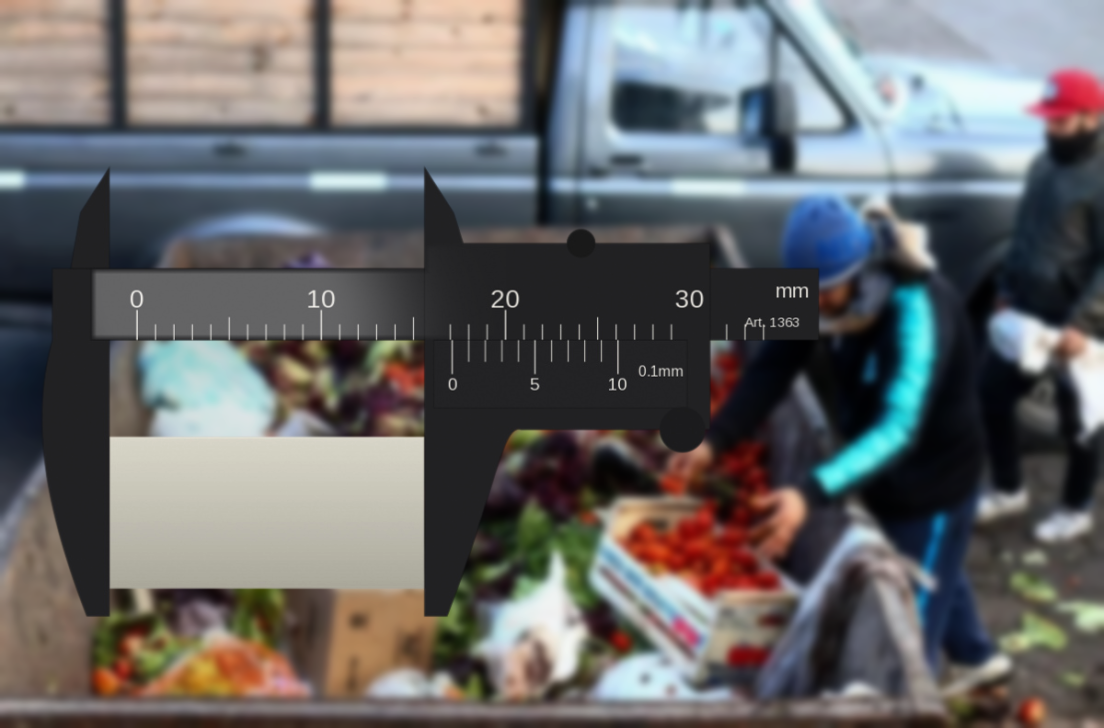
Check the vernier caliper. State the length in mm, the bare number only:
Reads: 17.1
